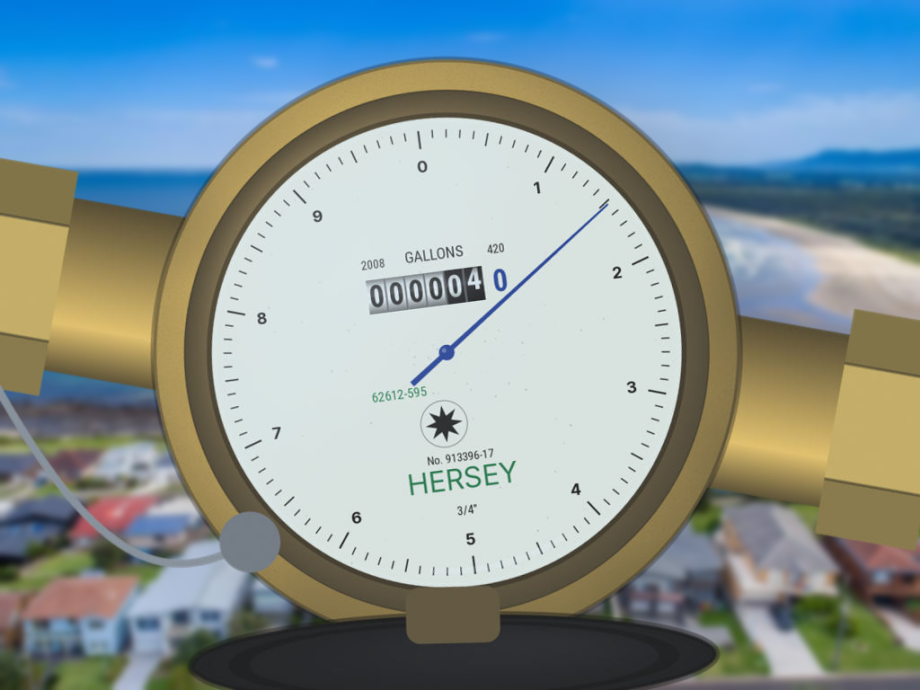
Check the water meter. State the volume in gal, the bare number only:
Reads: 41.5
